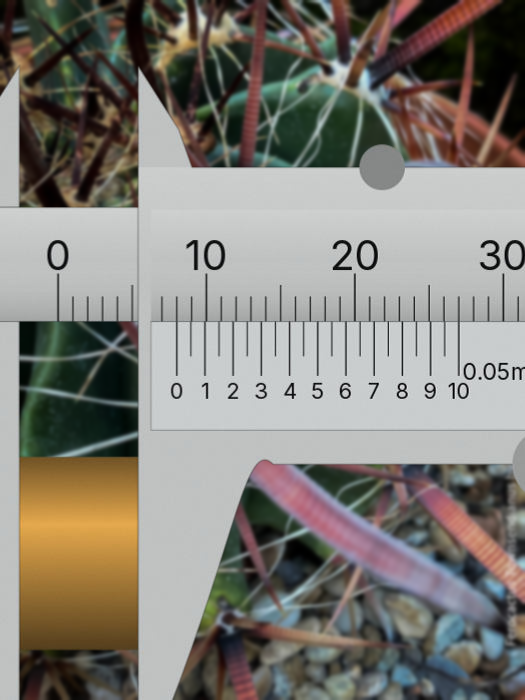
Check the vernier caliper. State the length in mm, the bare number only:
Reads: 8.0
